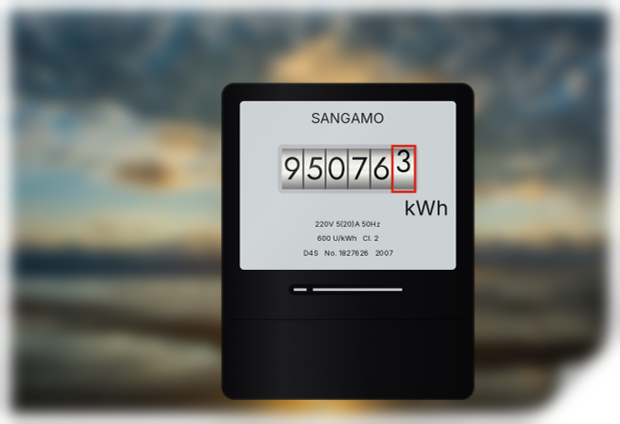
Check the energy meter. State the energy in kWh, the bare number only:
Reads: 95076.3
